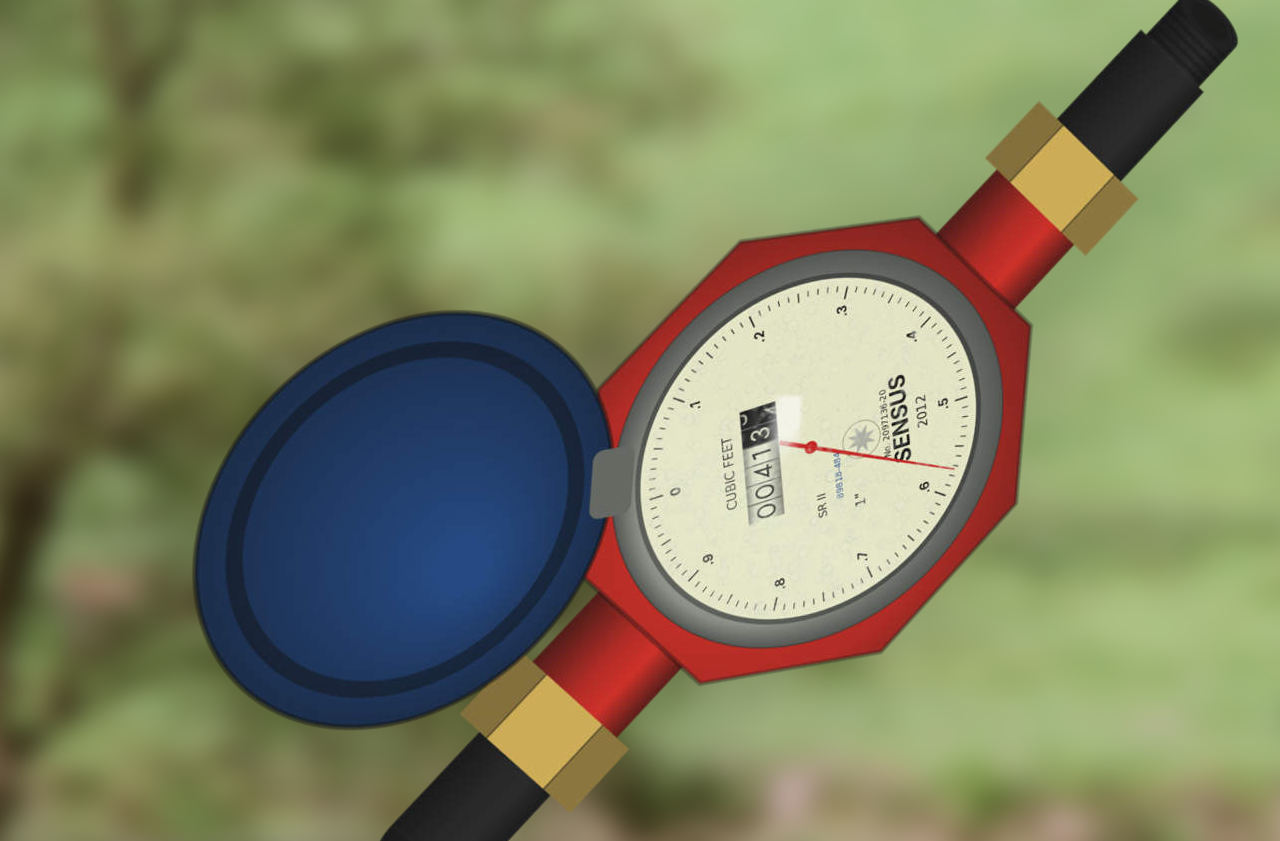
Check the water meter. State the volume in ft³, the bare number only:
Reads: 4133.57
